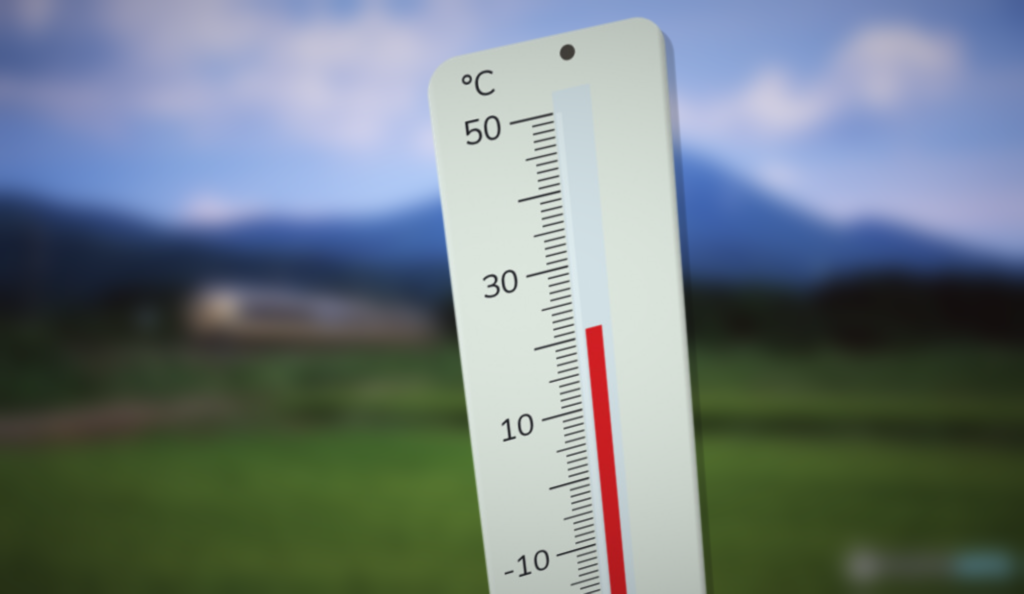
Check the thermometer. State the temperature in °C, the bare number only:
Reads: 21
